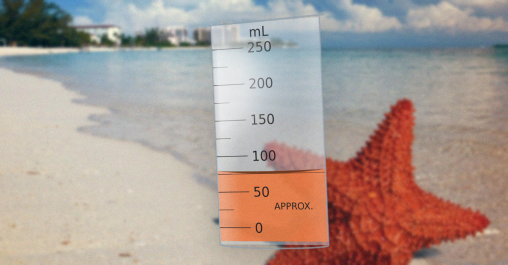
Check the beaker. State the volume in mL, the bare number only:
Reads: 75
